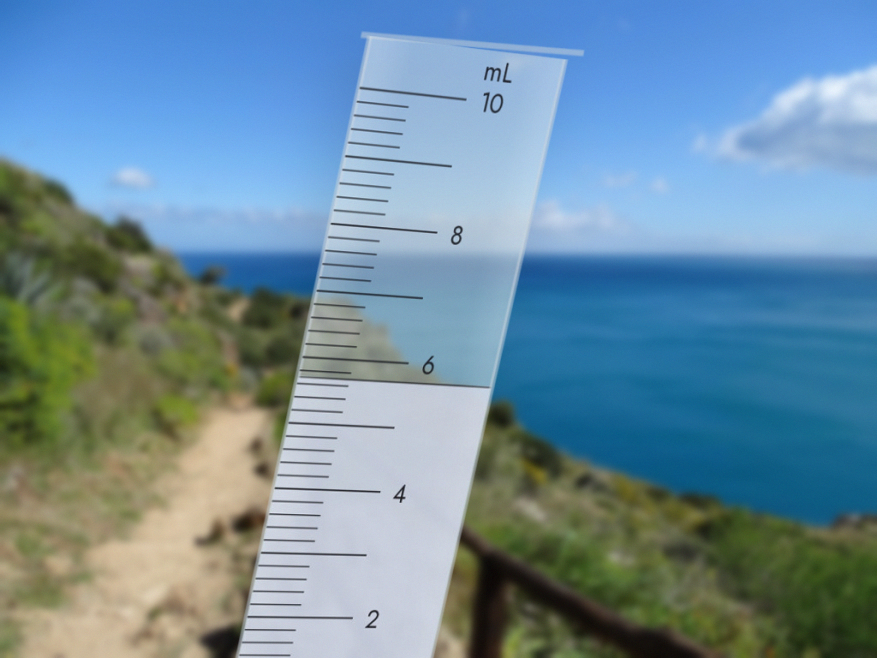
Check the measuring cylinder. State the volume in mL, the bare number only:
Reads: 5.7
